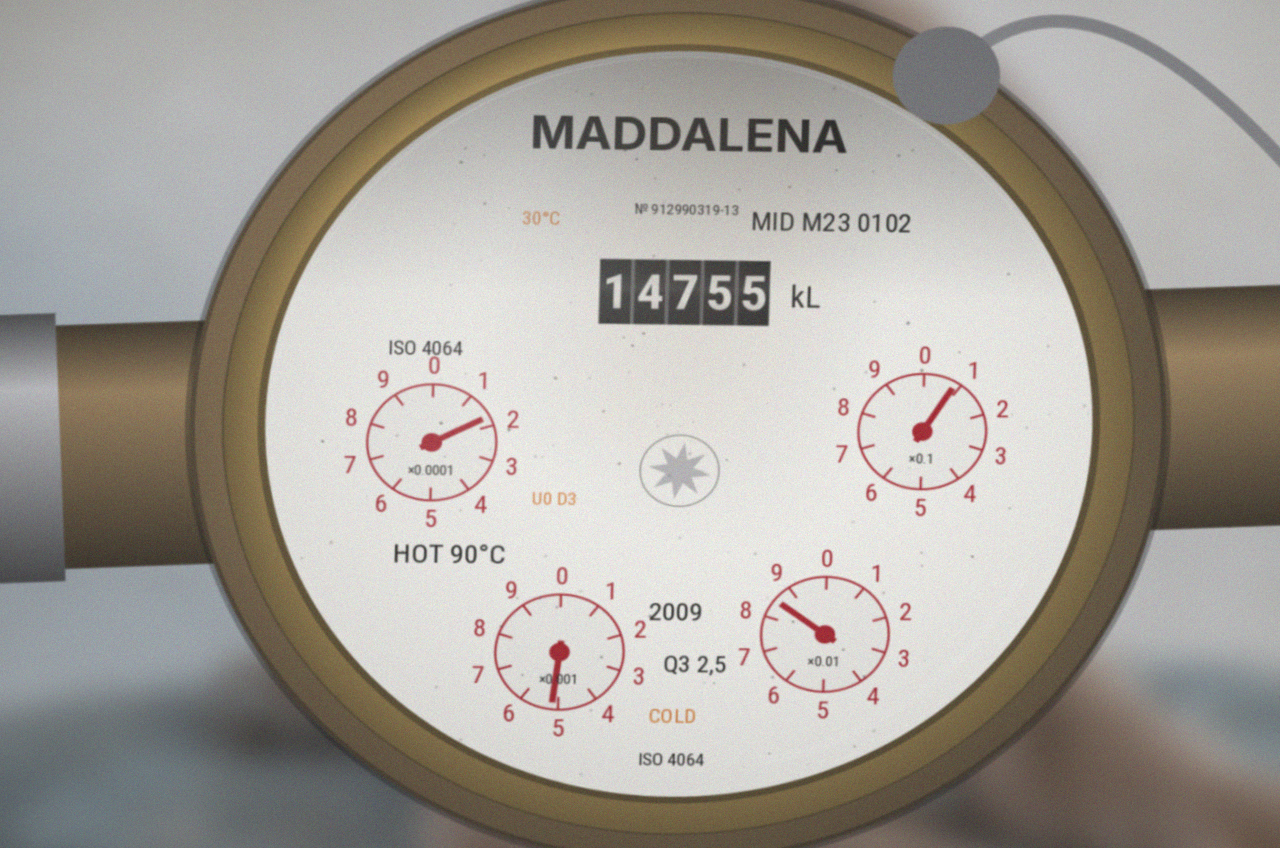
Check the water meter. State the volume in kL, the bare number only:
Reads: 14755.0851
